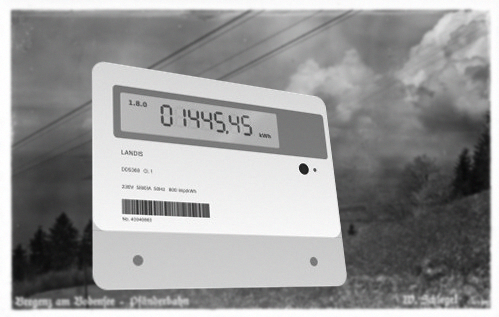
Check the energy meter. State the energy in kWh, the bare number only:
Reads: 1445.45
